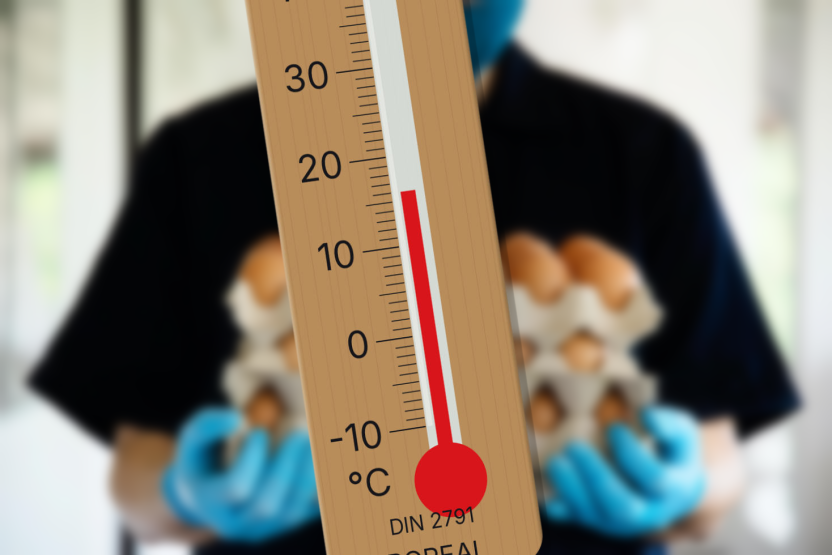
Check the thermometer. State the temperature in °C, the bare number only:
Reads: 16
